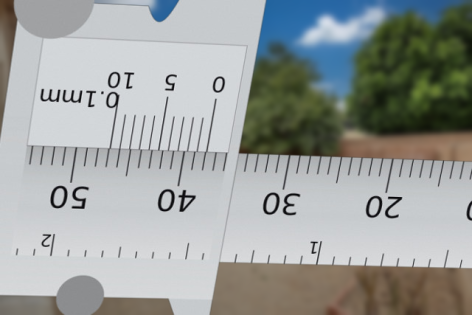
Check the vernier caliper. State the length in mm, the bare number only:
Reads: 37.9
